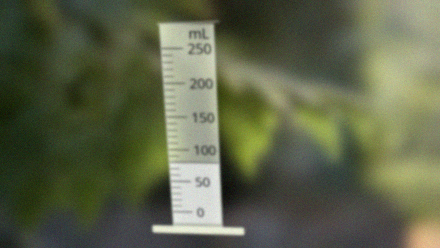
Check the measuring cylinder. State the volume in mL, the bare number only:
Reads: 80
